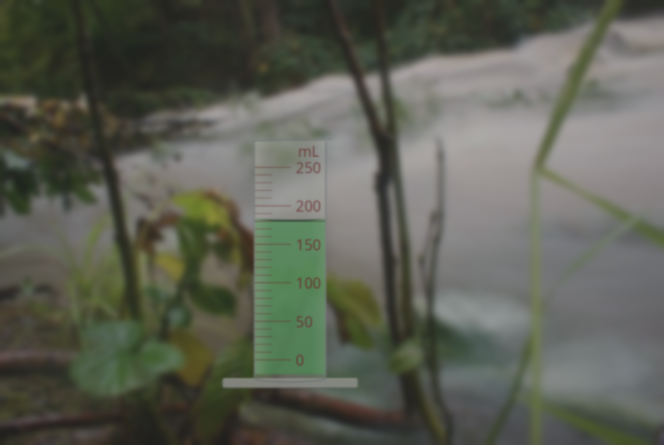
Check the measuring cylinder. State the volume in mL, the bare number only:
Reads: 180
